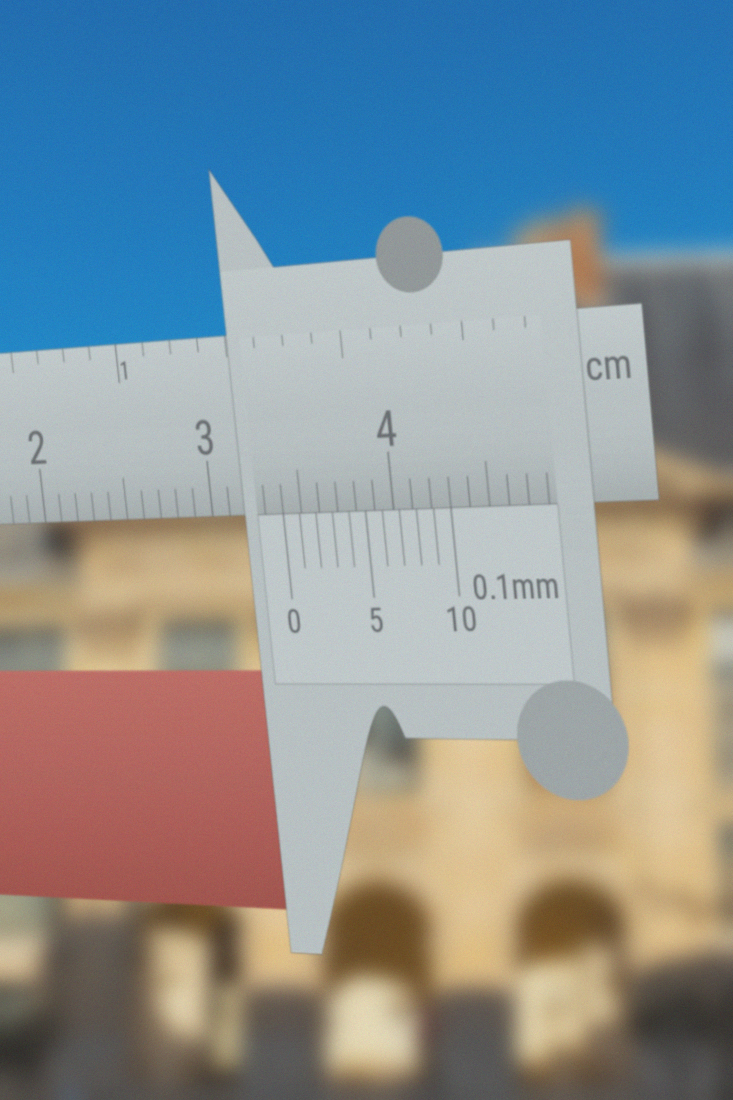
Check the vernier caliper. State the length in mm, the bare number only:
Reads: 34.0
